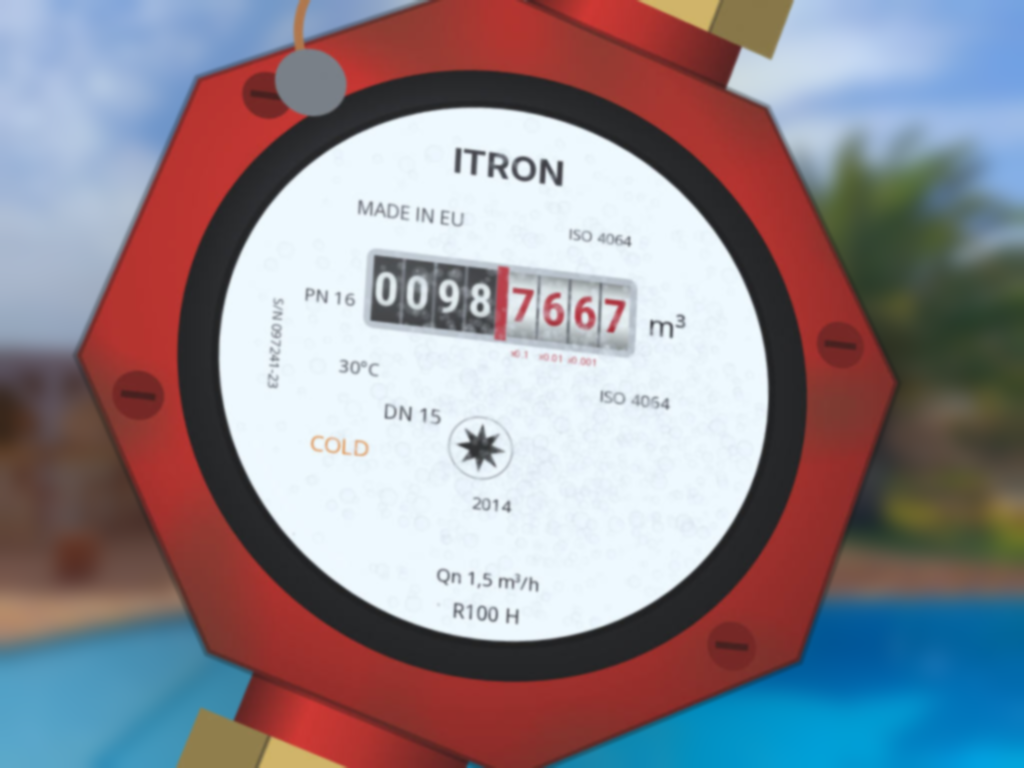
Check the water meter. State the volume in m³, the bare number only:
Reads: 98.7667
